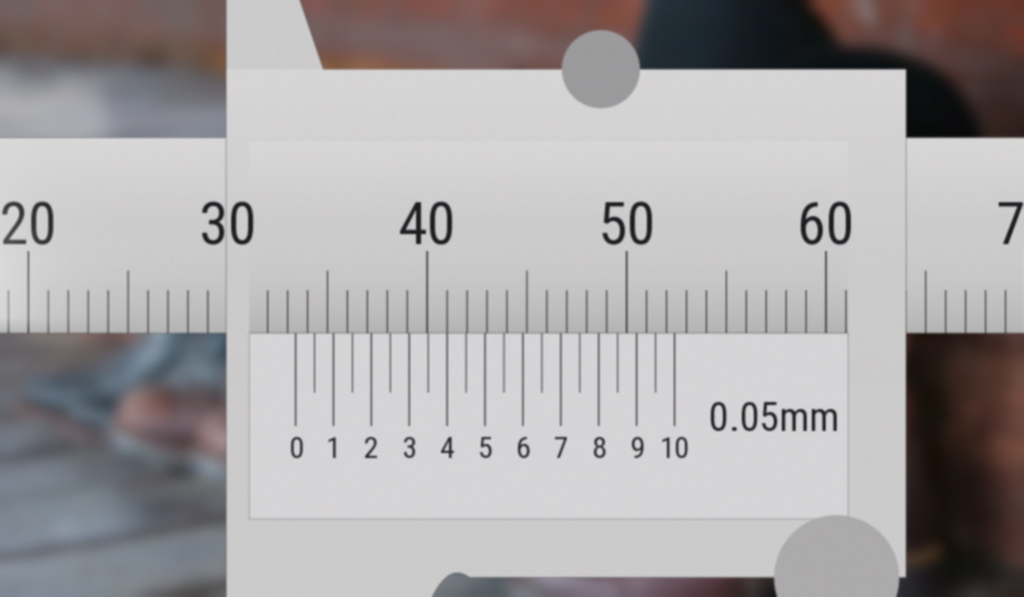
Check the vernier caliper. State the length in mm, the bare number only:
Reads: 33.4
